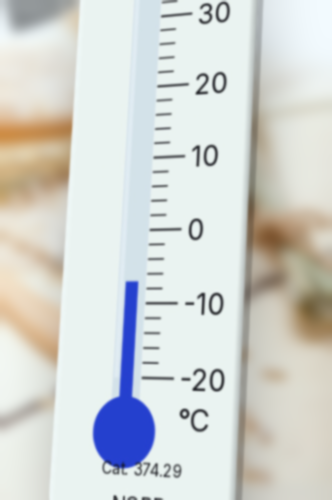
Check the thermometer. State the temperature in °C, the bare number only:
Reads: -7
